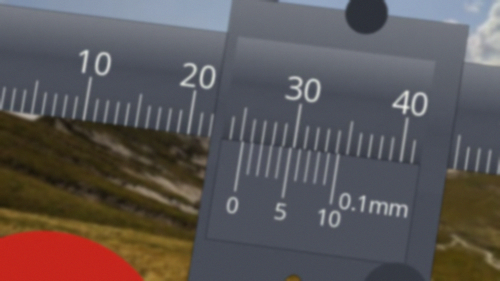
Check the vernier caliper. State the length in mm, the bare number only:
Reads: 25.2
